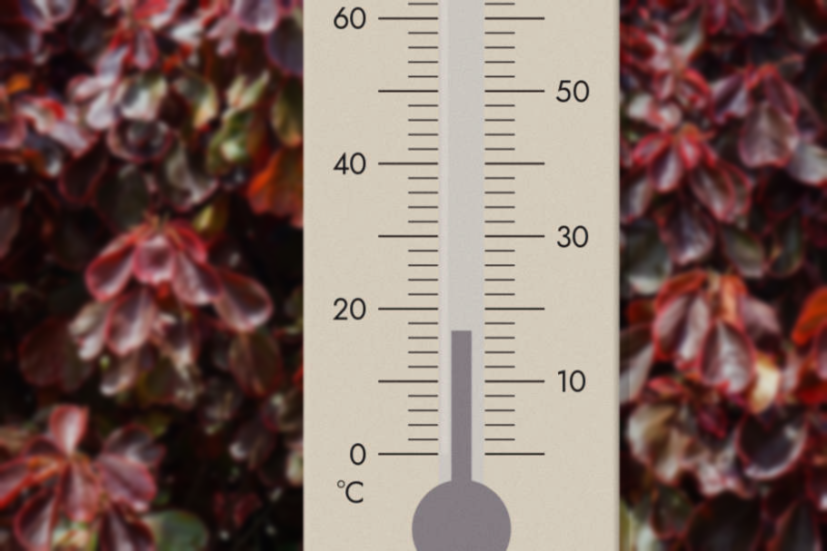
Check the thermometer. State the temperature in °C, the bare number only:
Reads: 17
